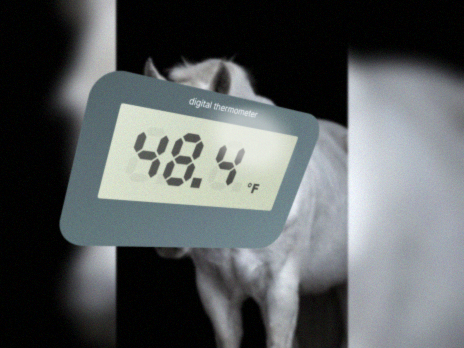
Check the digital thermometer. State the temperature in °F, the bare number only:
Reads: 48.4
